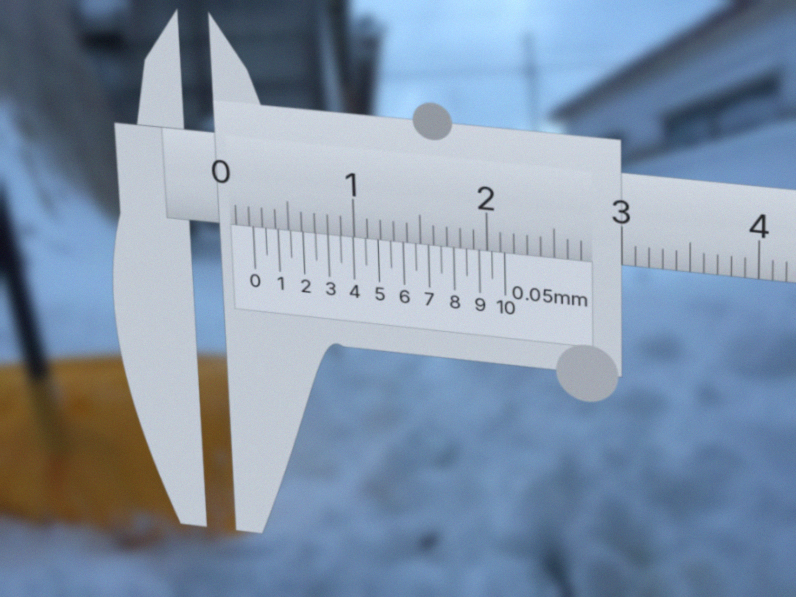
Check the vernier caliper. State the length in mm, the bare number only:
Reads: 2.3
